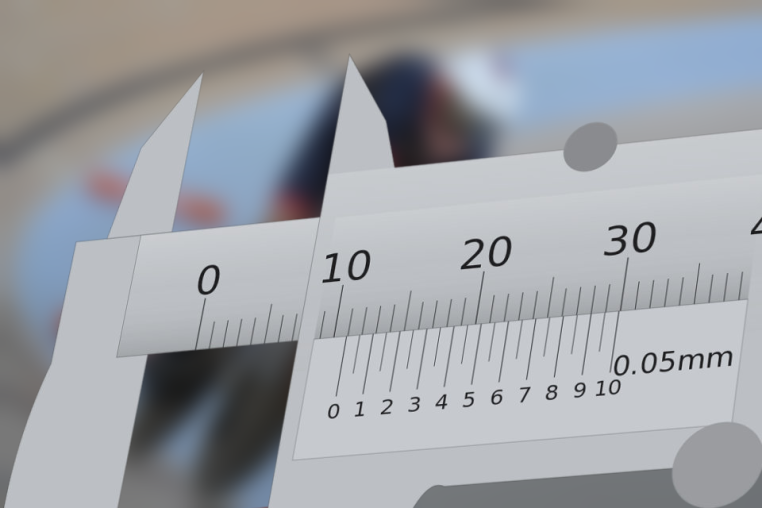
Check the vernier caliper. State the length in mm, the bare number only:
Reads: 10.9
